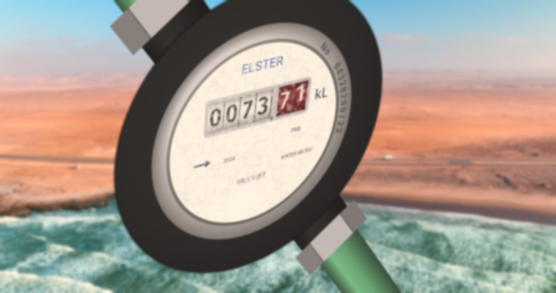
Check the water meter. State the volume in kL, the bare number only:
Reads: 73.71
